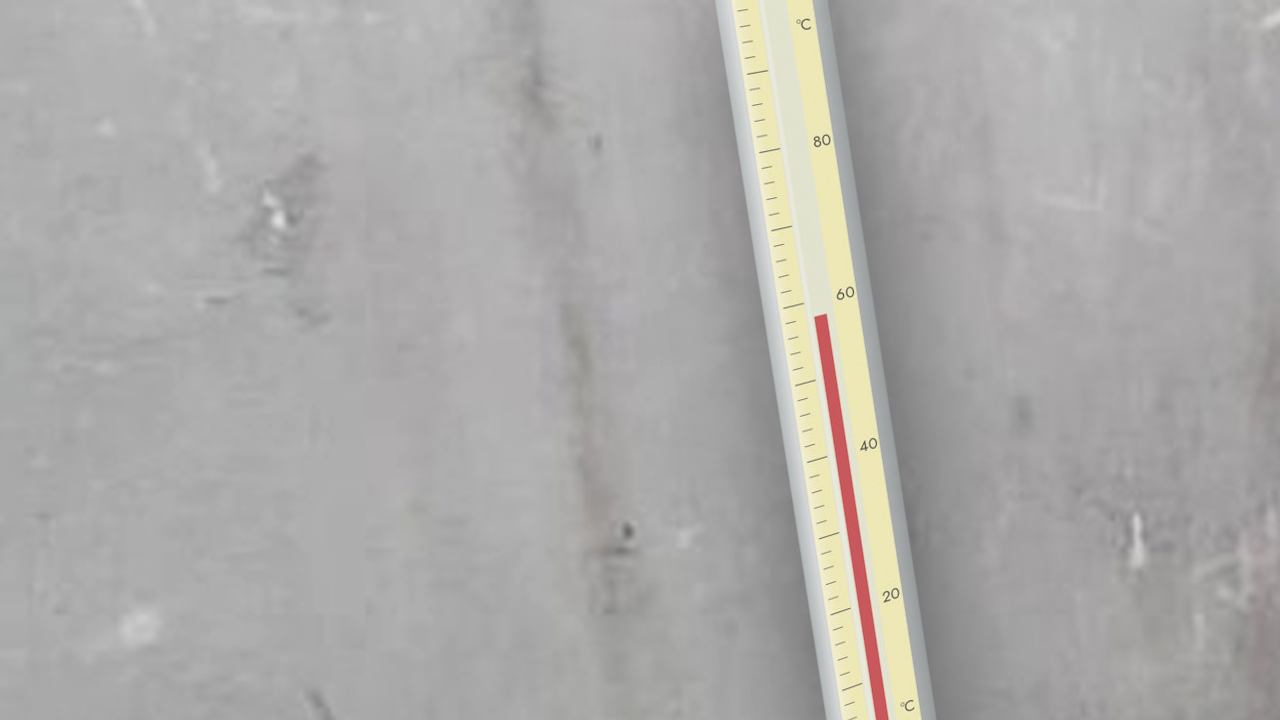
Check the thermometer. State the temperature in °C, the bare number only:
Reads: 58
